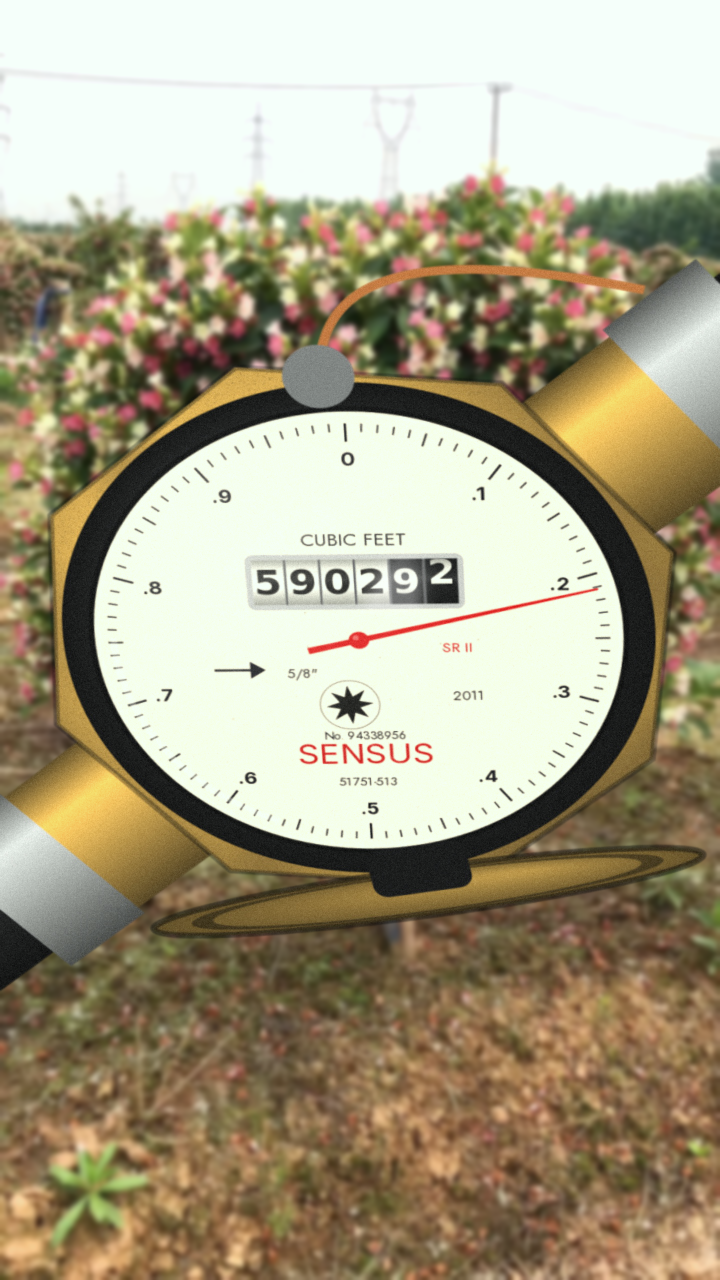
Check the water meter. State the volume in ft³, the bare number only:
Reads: 590292.21
